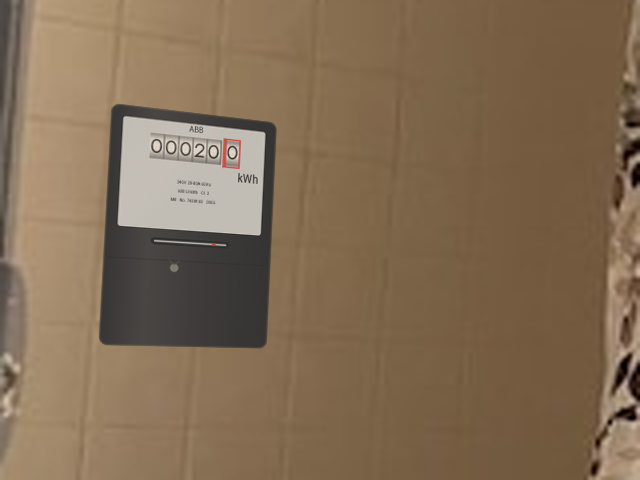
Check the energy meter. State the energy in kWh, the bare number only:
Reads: 20.0
